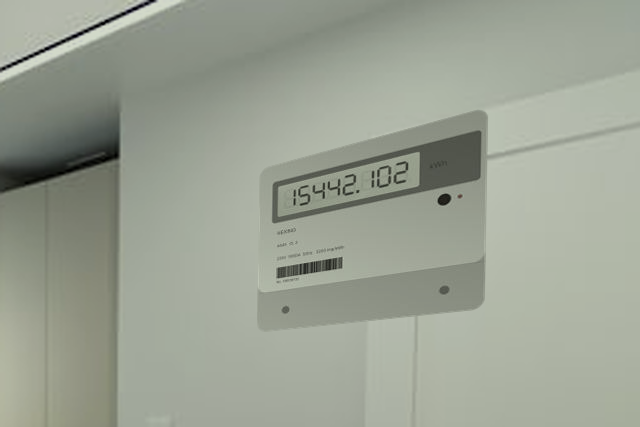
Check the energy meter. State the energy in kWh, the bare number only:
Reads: 15442.102
